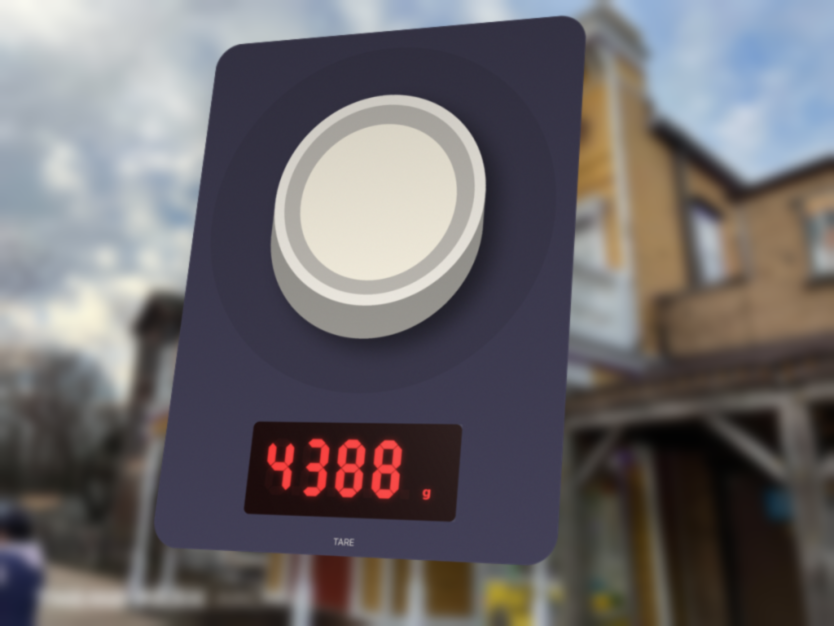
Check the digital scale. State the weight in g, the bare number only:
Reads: 4388
